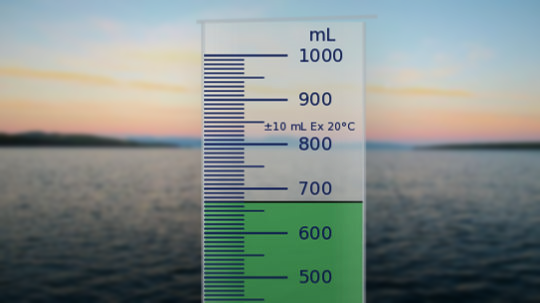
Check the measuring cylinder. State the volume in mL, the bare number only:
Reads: 670
